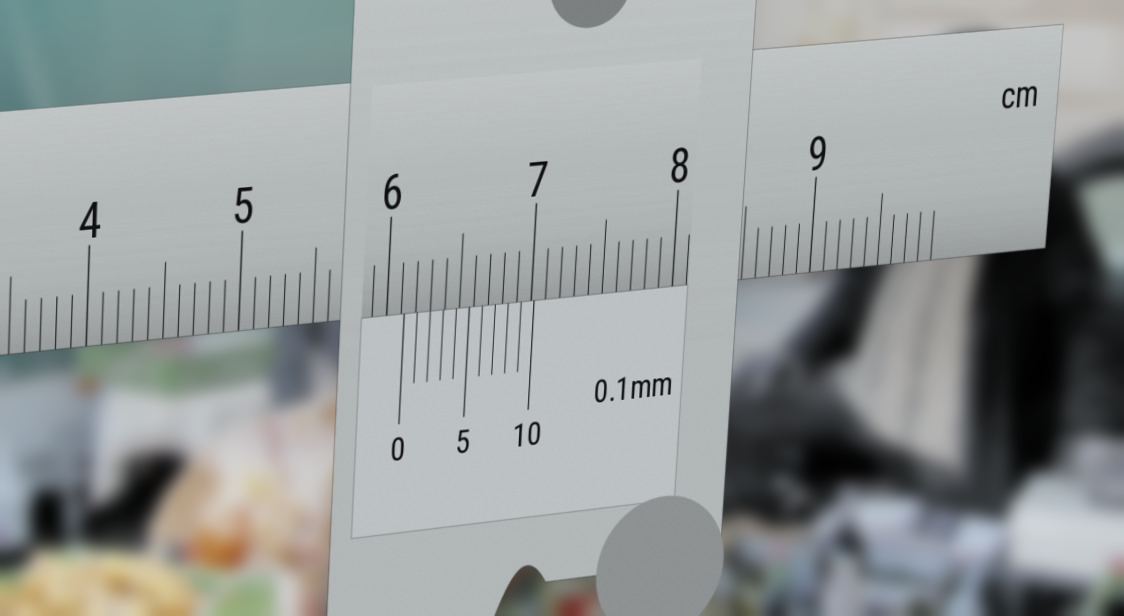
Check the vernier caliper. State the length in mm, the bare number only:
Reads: 61.2
